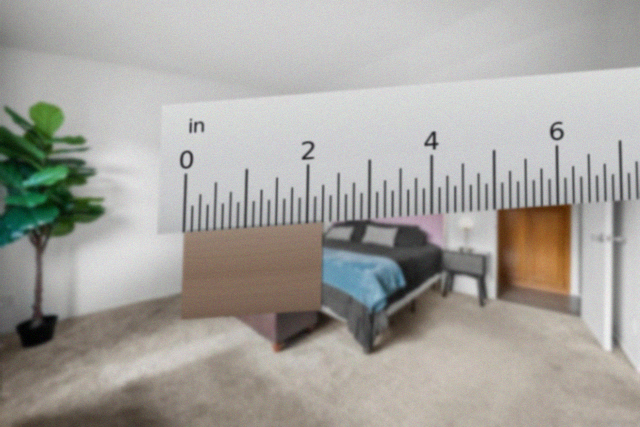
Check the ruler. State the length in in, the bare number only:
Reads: 2.25
